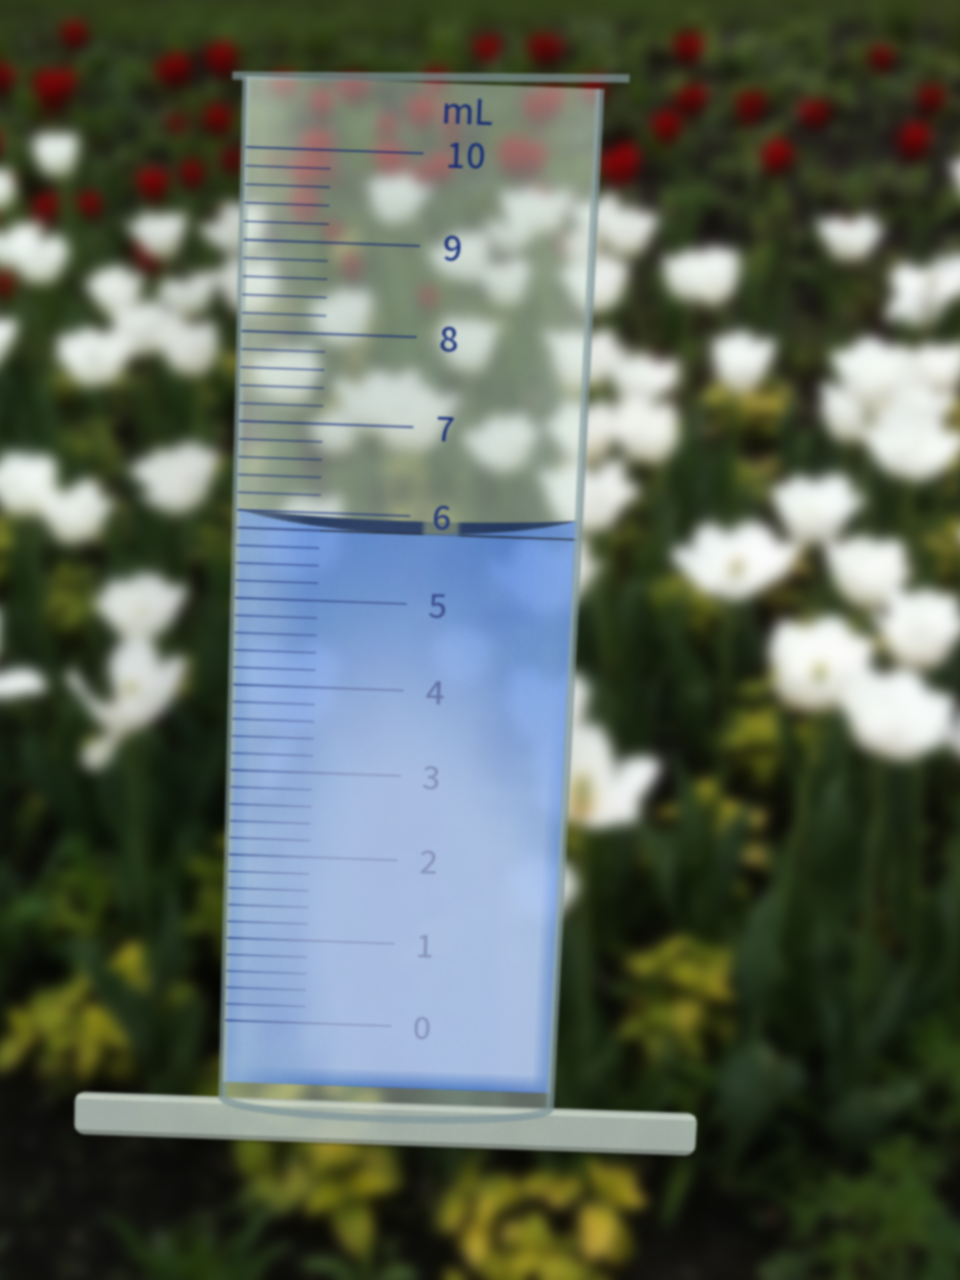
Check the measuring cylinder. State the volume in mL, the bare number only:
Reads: 5.8
